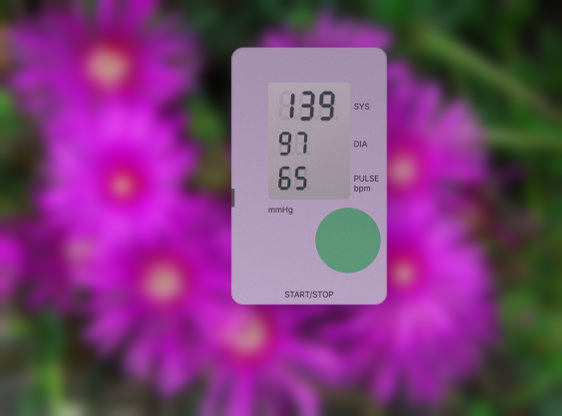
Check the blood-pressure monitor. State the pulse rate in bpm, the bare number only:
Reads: 65
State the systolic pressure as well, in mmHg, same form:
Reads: 139
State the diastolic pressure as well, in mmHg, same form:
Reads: 97
